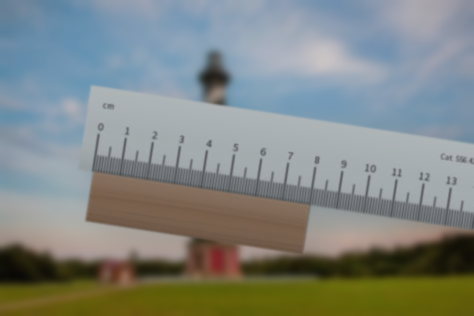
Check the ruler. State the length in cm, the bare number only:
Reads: 8
